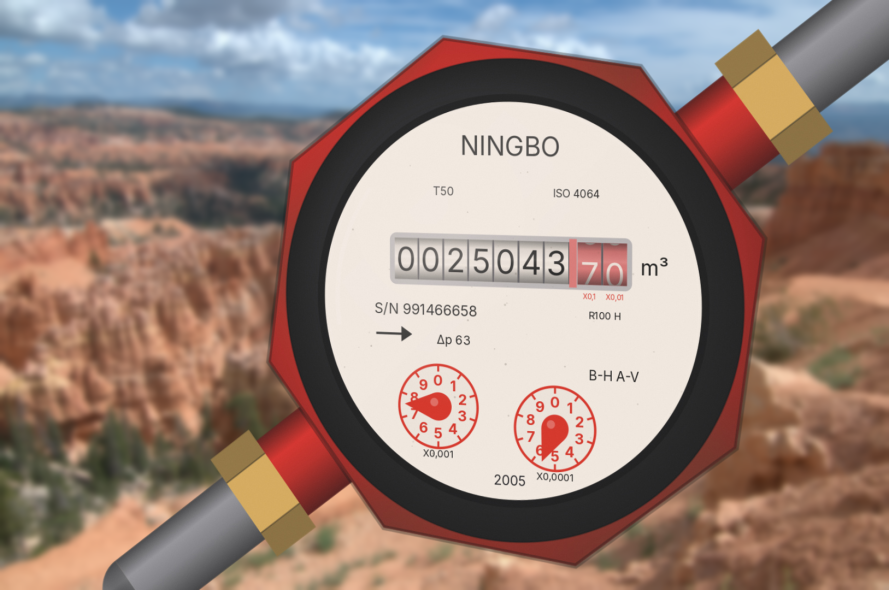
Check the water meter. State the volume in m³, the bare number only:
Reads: 25043.6975
